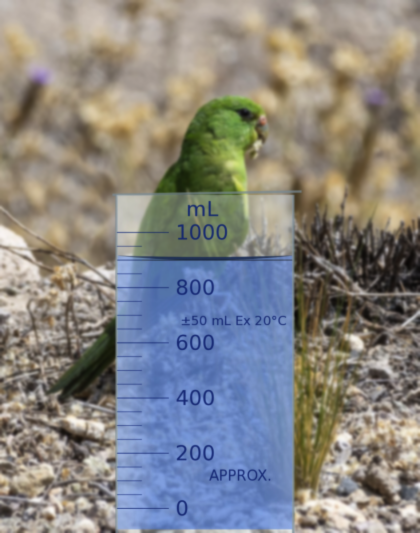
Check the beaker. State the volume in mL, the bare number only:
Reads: 900
